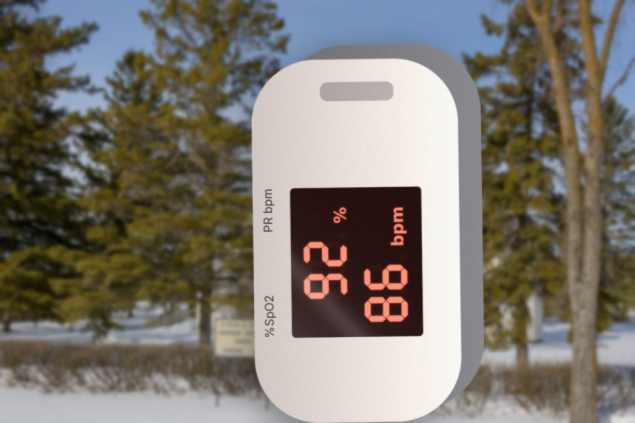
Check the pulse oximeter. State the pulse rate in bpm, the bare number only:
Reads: 86
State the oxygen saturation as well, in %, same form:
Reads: 92
